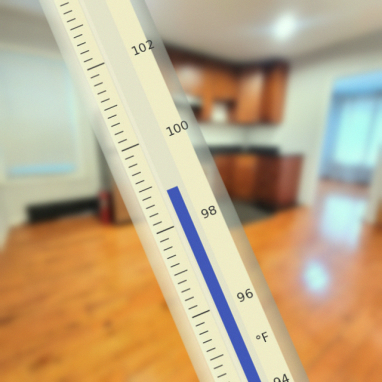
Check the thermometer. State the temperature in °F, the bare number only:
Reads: 98.8
